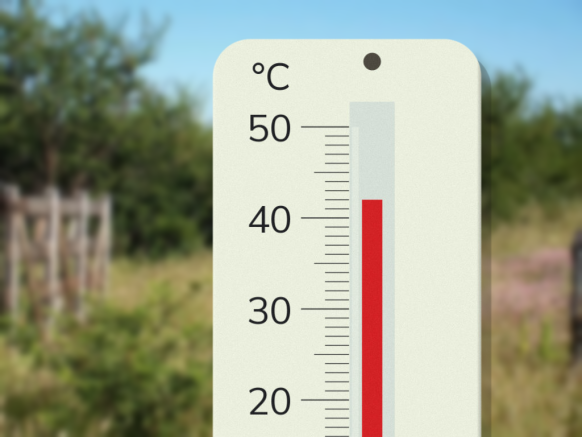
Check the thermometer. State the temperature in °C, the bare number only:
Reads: 42
